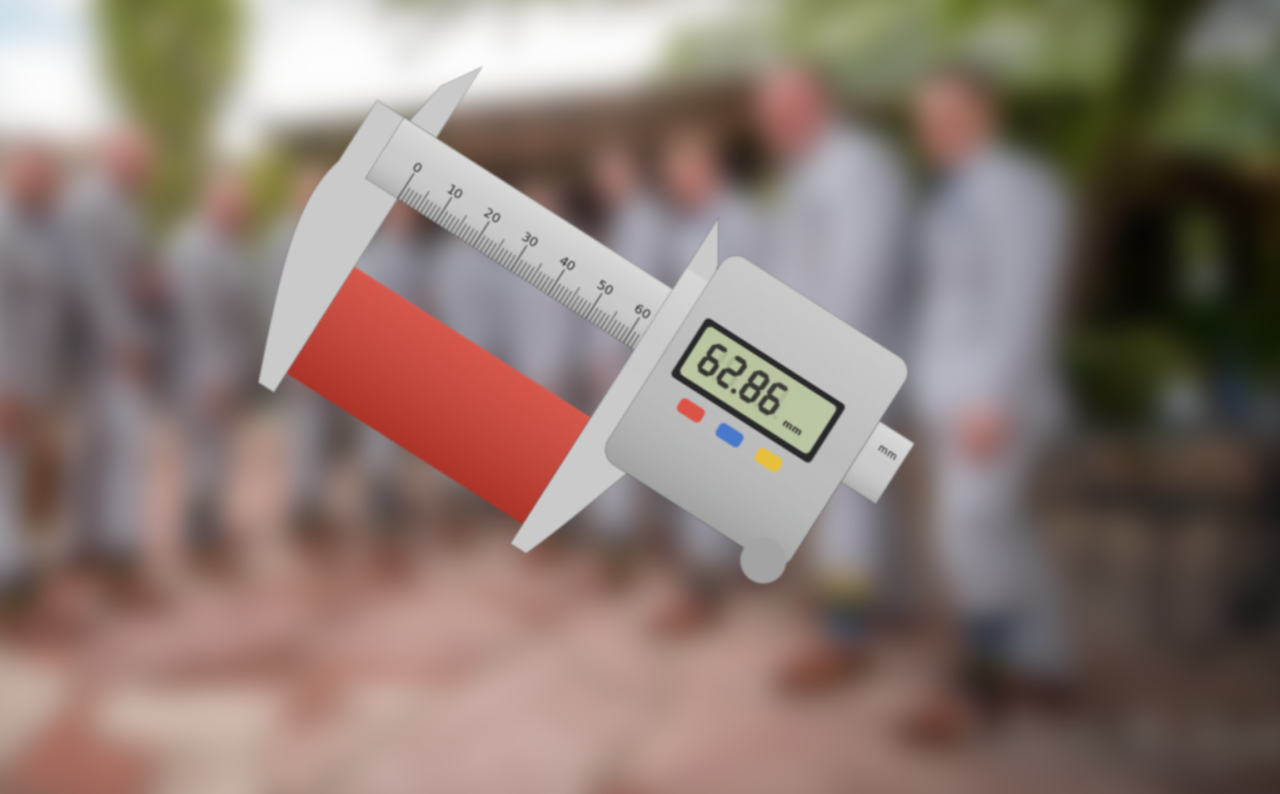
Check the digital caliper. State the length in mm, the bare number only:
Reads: 62.86
